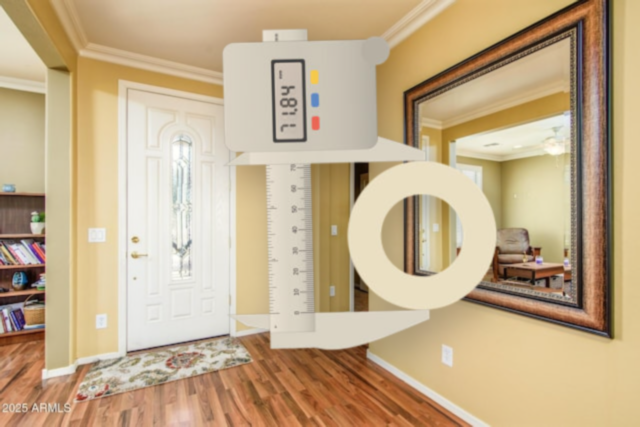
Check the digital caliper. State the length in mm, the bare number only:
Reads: 71.84
